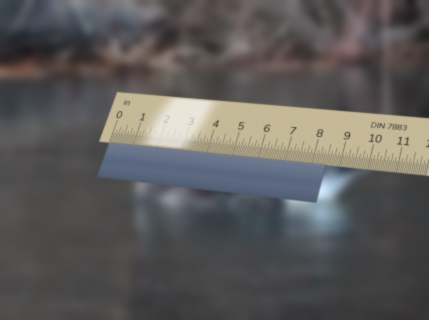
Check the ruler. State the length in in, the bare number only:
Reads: 8.5
